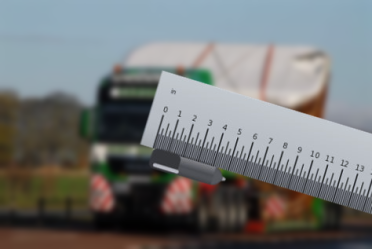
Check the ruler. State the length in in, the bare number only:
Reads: 5
